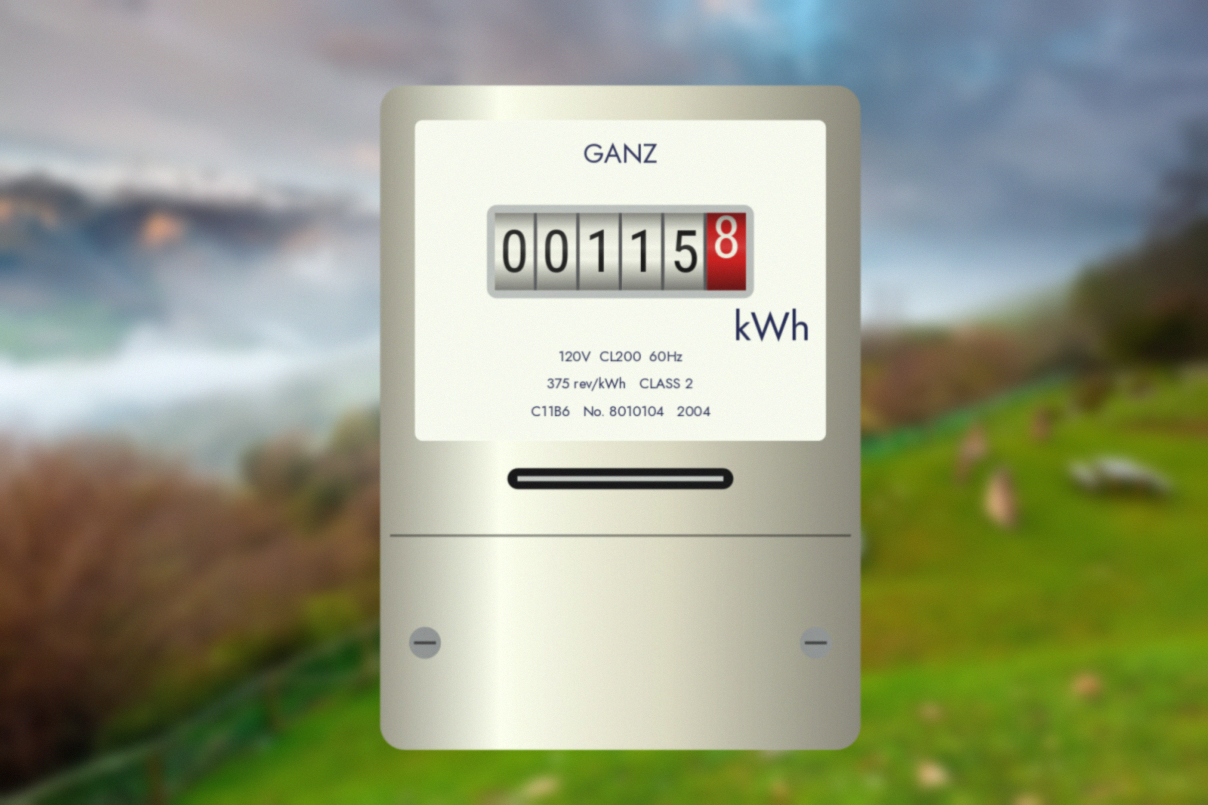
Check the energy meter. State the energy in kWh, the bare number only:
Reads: 115.8
